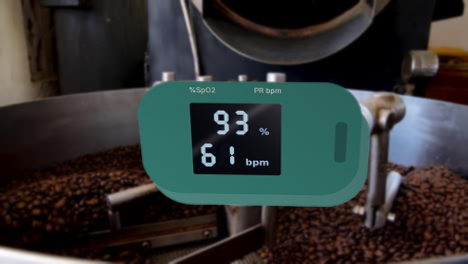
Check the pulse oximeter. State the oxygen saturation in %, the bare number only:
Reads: 93
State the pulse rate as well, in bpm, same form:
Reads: 61
